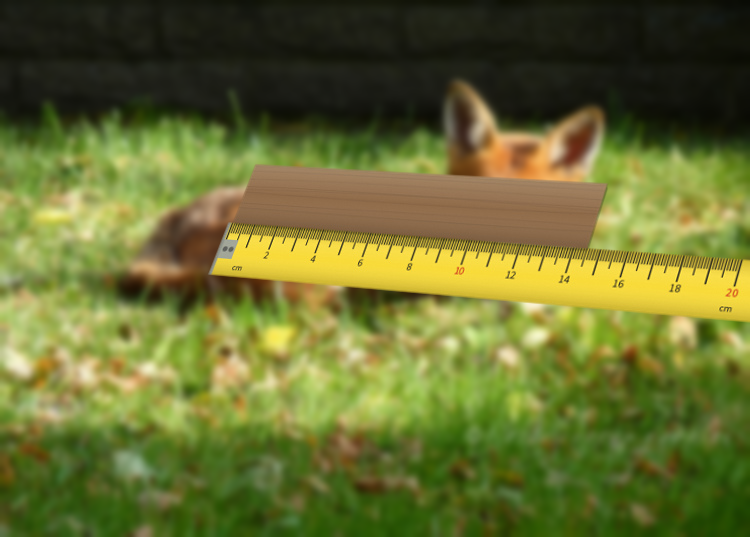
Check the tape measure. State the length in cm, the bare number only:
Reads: 14.5
